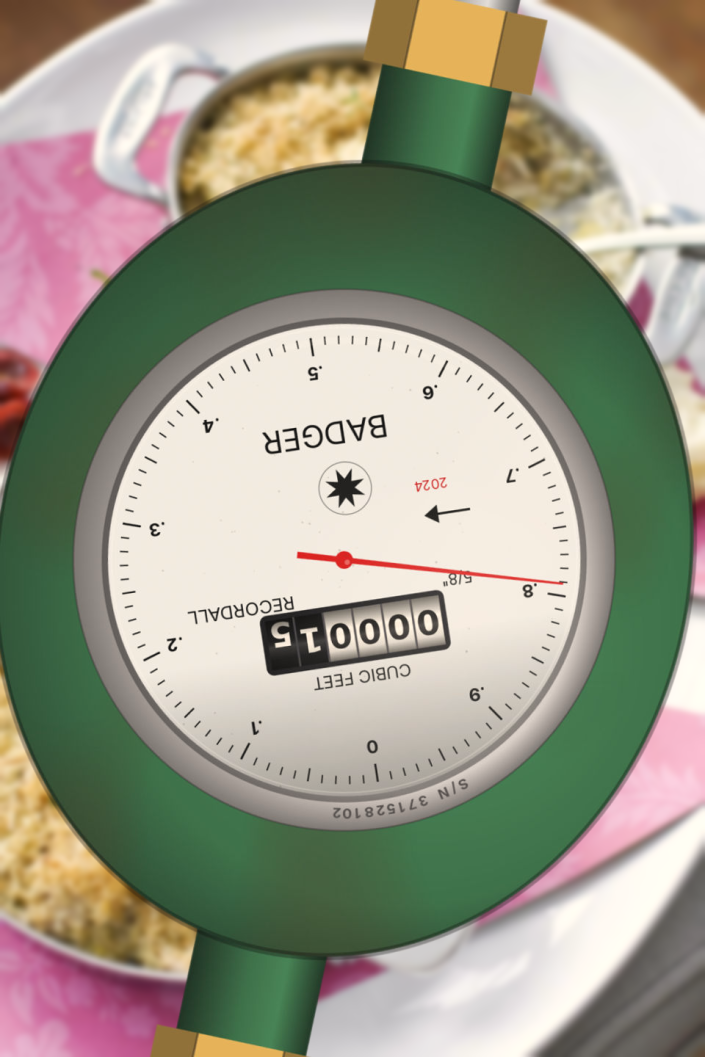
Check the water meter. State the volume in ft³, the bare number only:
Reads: 14.79
